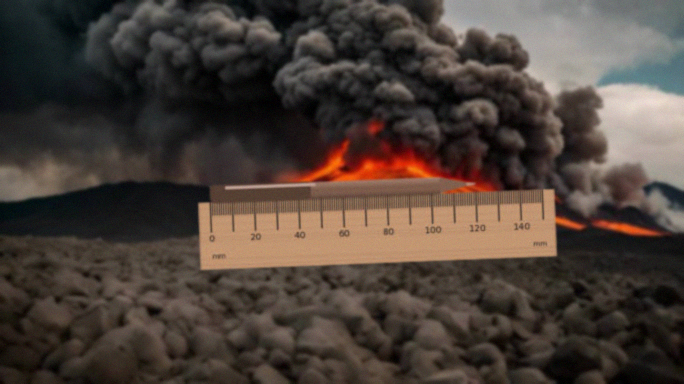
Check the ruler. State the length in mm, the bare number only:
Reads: 120
